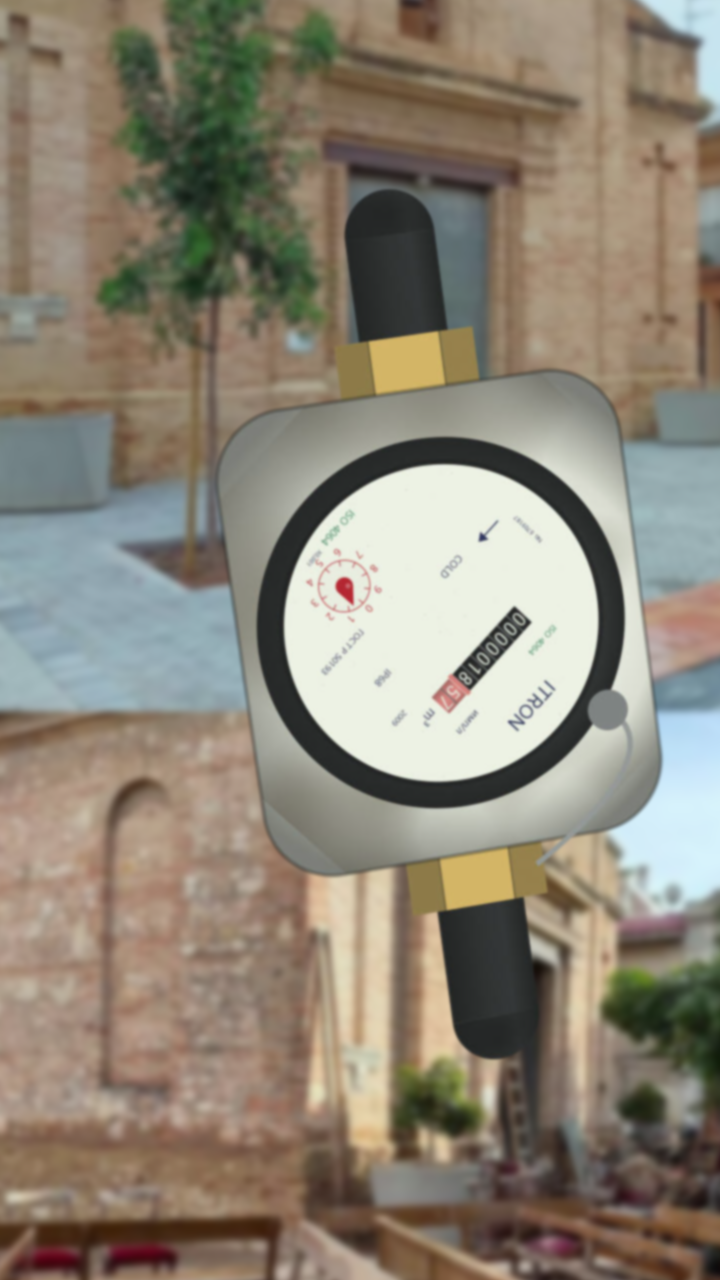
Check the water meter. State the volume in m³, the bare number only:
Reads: 18.570
